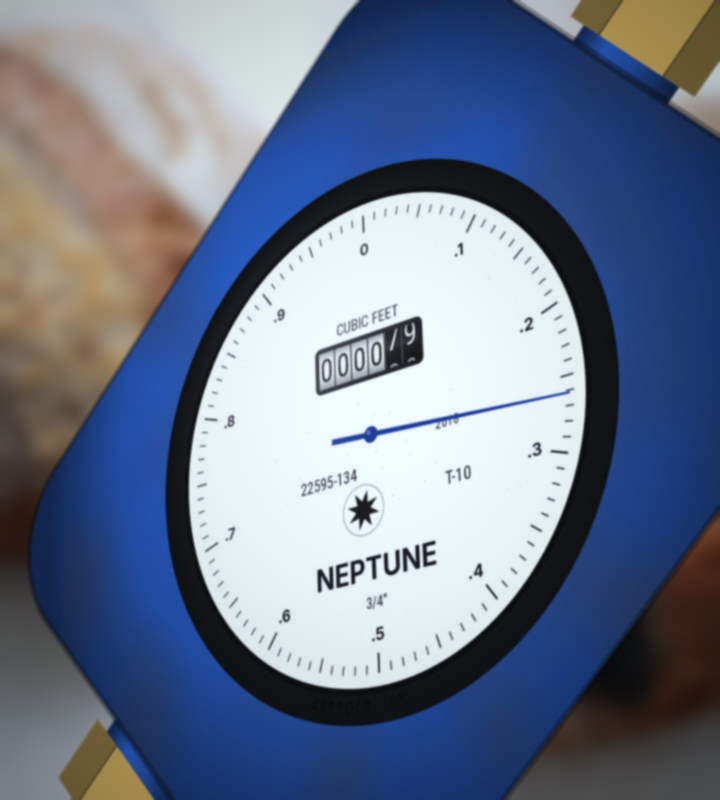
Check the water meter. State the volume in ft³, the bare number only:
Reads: 79.26
